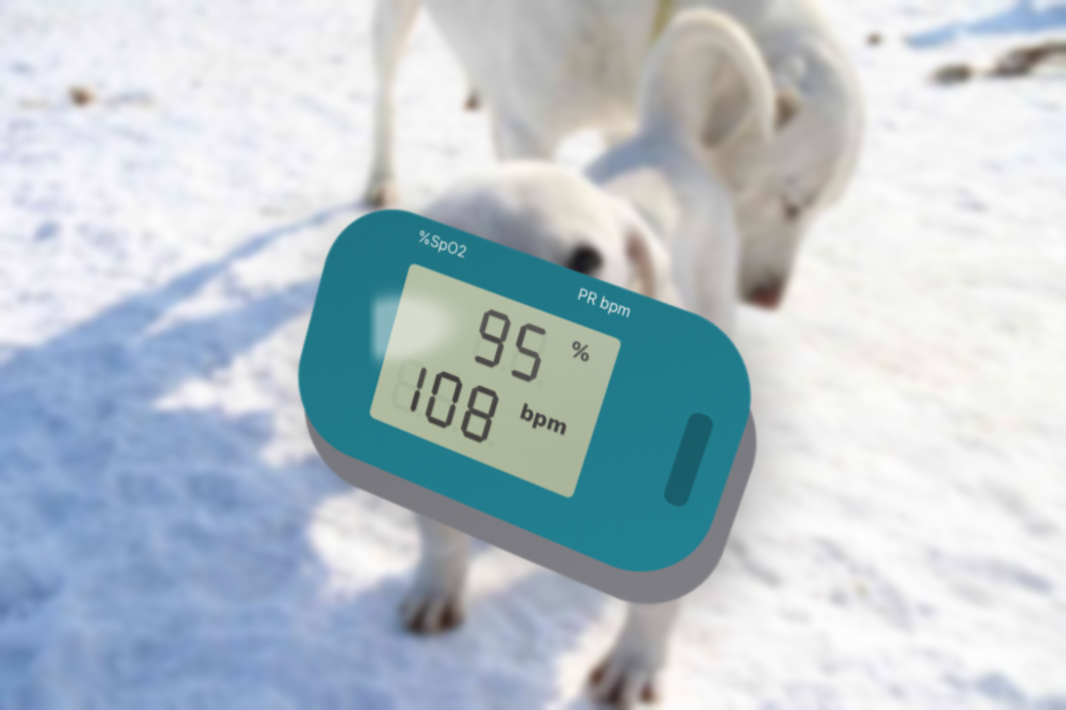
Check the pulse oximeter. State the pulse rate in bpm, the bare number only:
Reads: 108
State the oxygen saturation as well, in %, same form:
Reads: 95
